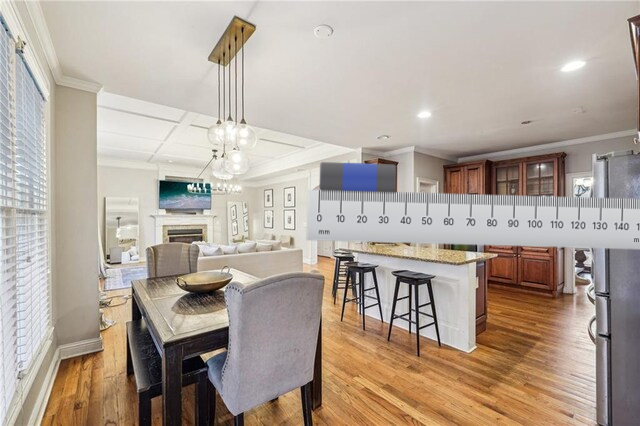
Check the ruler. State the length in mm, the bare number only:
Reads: 35
